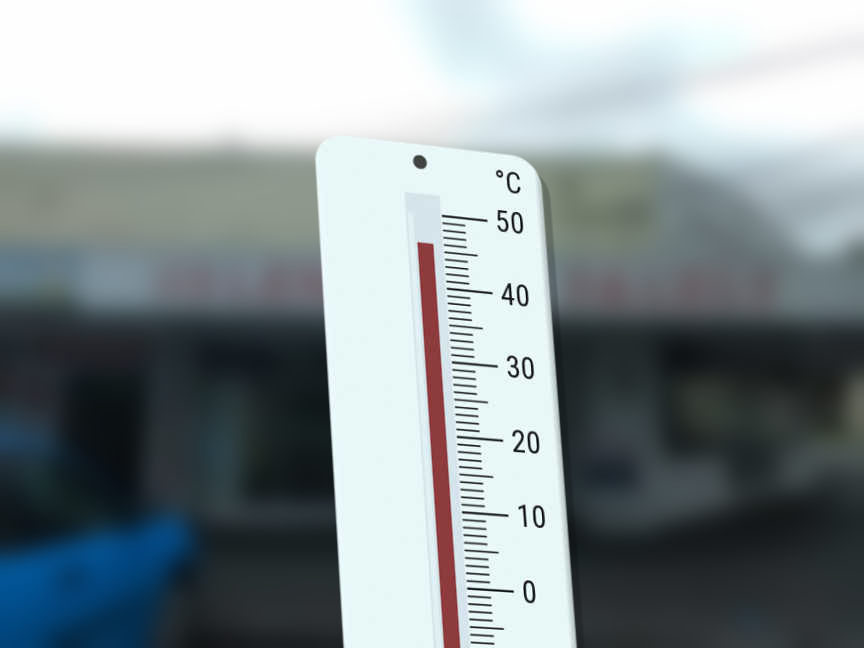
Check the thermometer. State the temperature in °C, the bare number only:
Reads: 46
